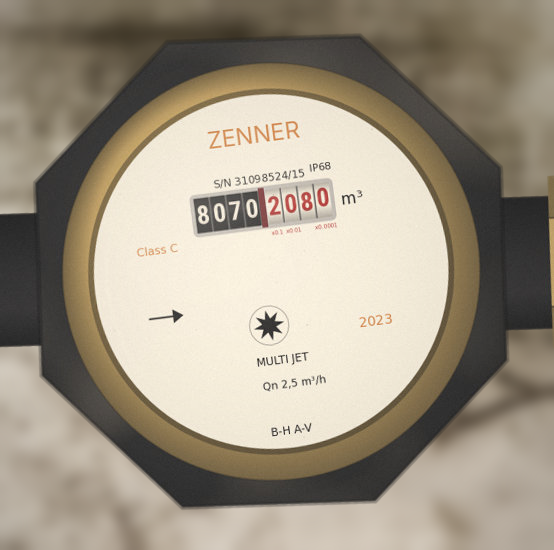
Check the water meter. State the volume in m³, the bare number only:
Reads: 8070.2080
